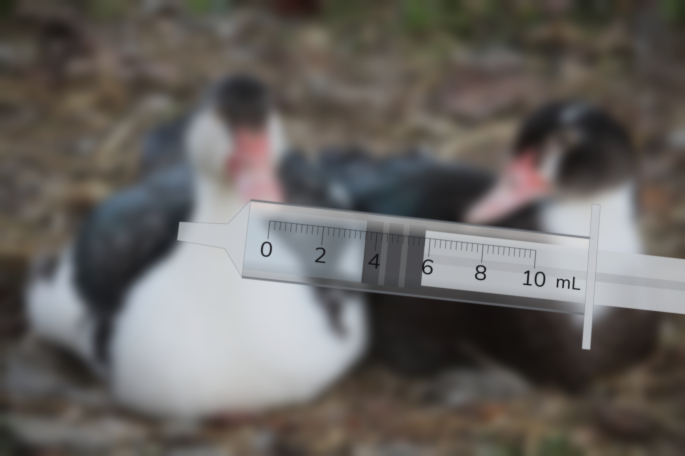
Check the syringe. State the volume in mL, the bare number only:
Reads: 3.6
